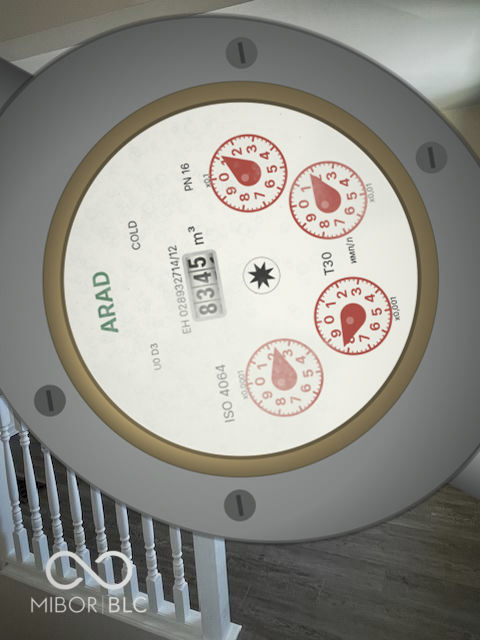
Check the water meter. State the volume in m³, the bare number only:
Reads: 8345.1182
